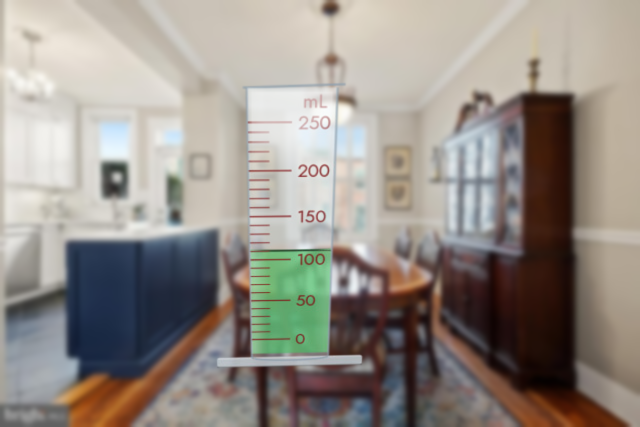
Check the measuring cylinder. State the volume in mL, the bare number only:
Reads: 110
